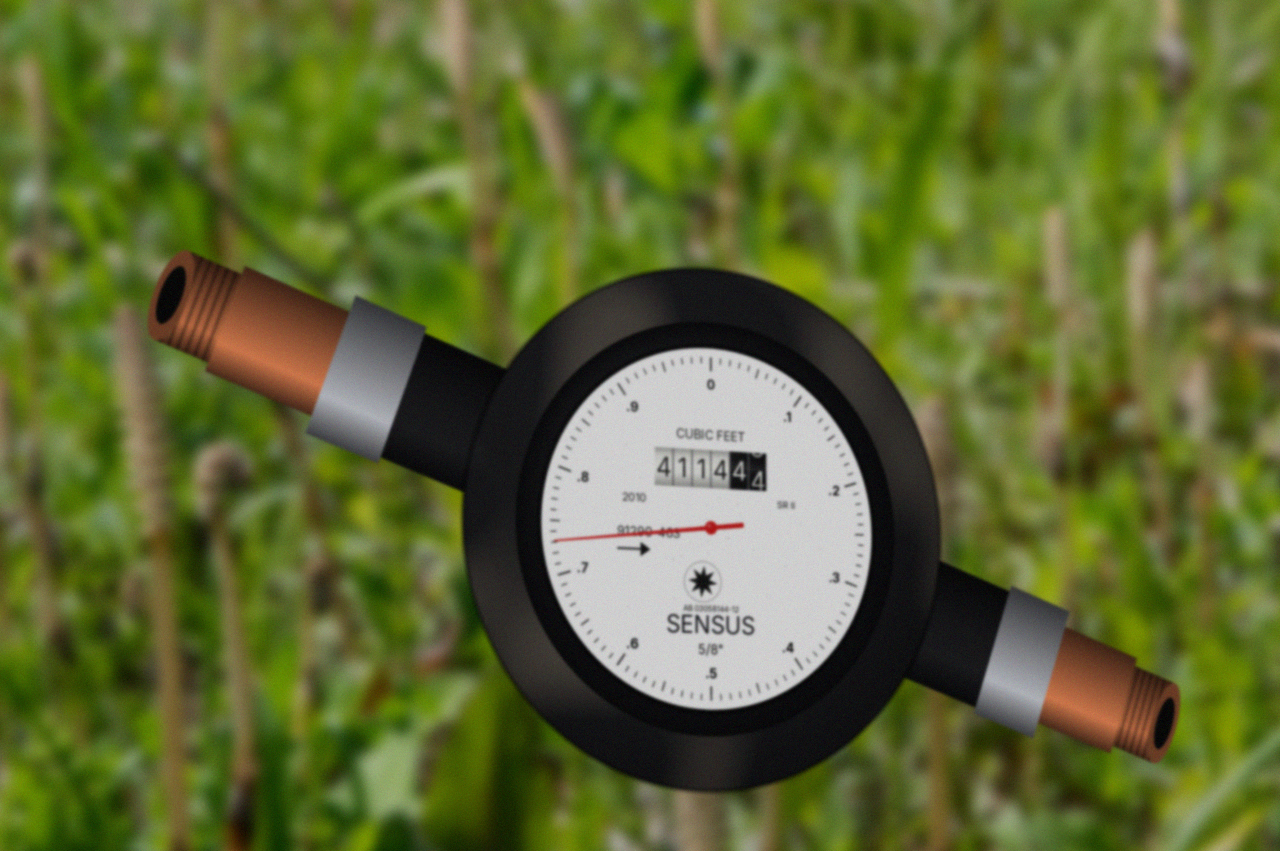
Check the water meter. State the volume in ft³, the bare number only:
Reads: 411443.73
